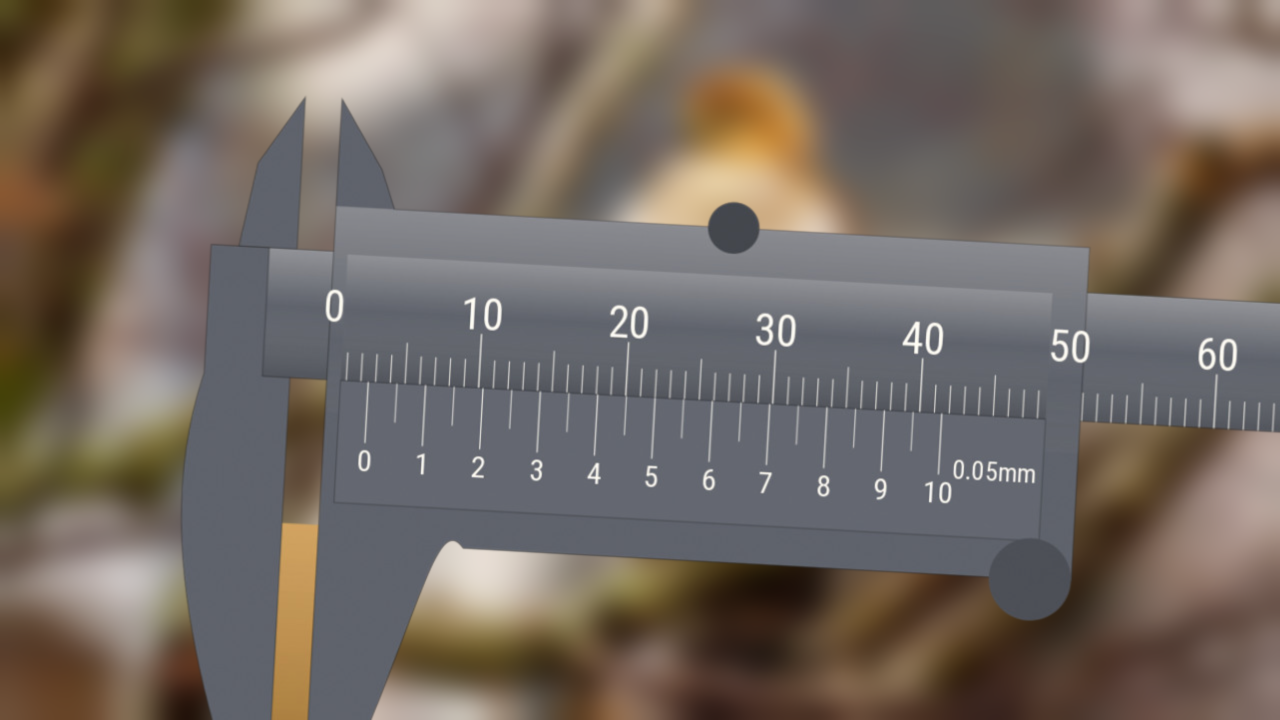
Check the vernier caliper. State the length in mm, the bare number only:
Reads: 2.5
